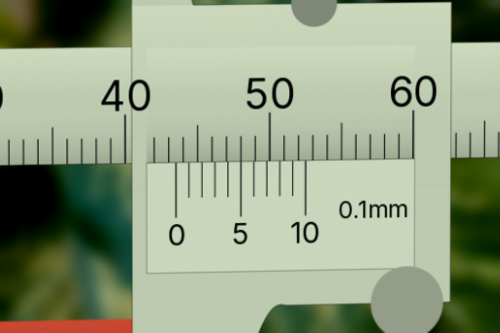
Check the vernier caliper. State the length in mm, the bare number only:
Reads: 43.5
